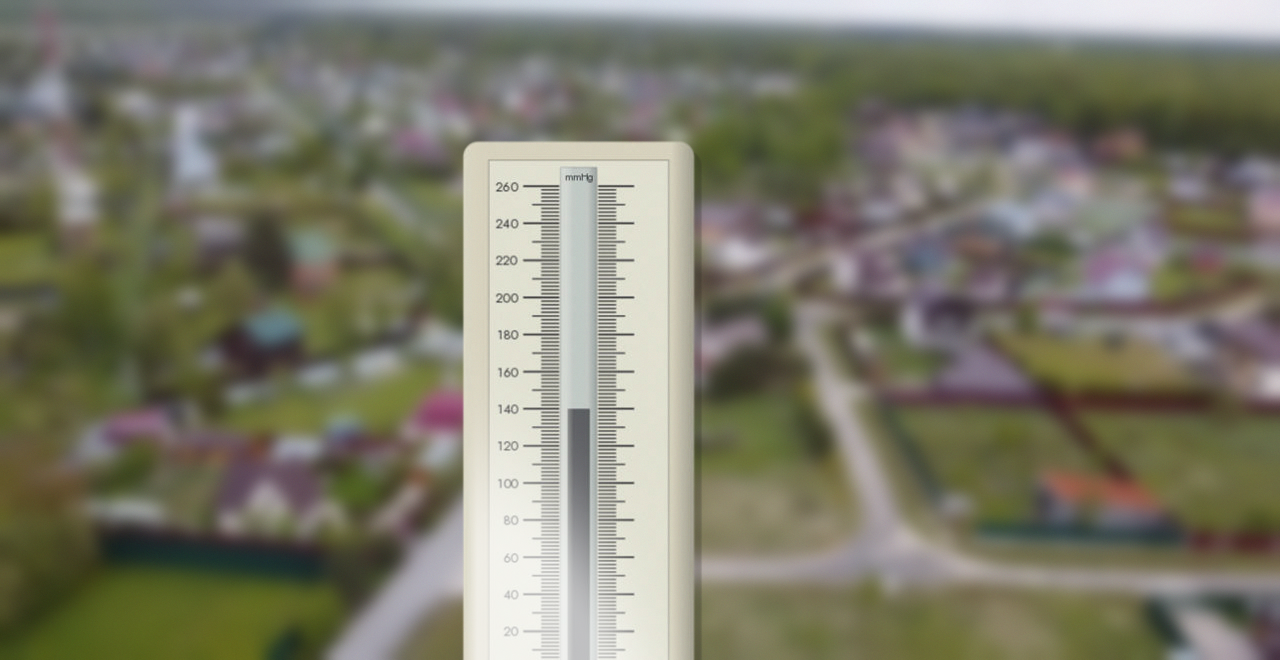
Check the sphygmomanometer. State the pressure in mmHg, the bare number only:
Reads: 140
